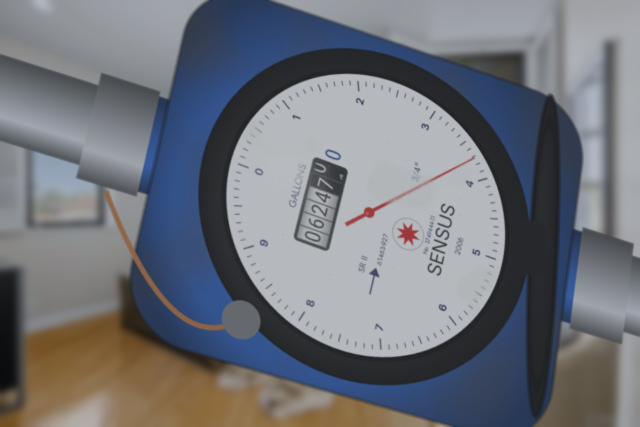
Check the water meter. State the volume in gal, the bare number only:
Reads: 624703.7
